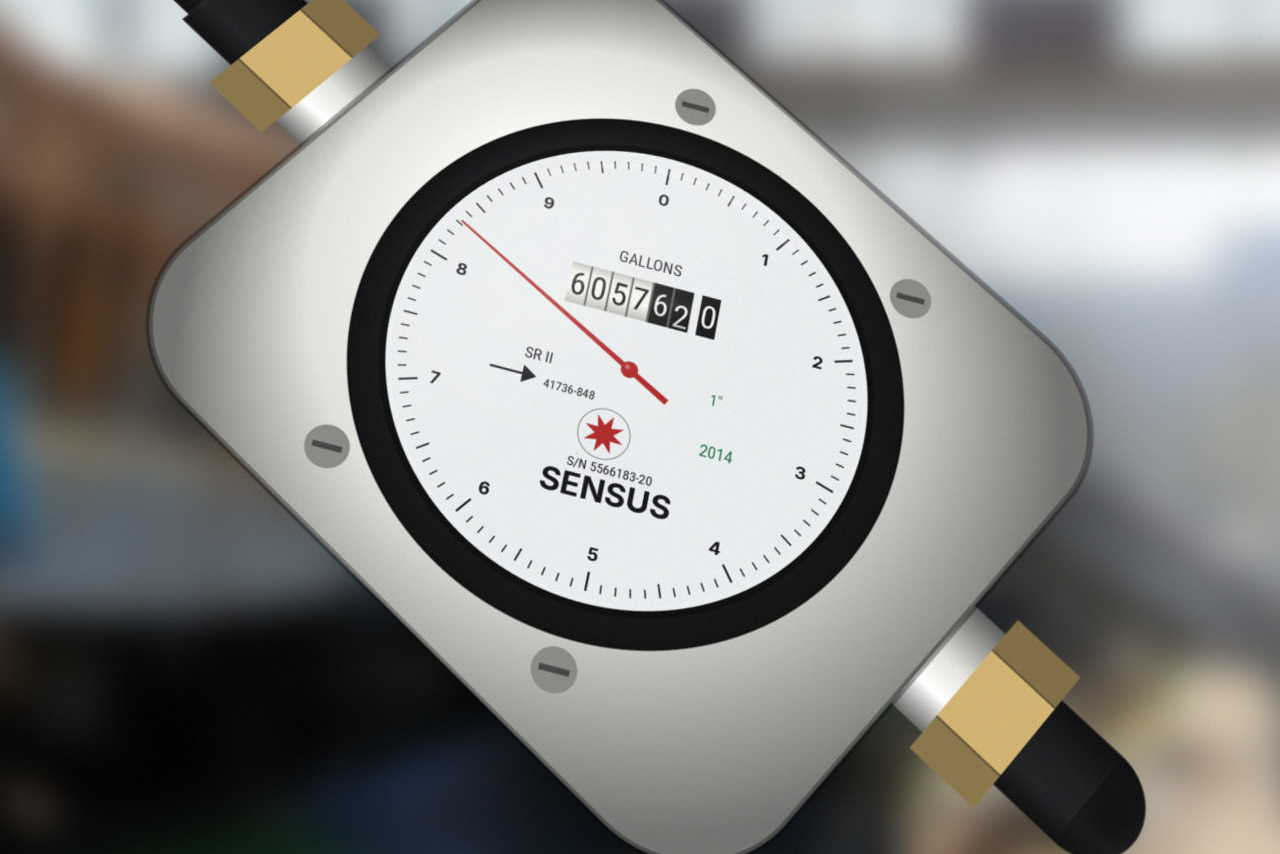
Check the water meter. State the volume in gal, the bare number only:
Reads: 6057618.3
